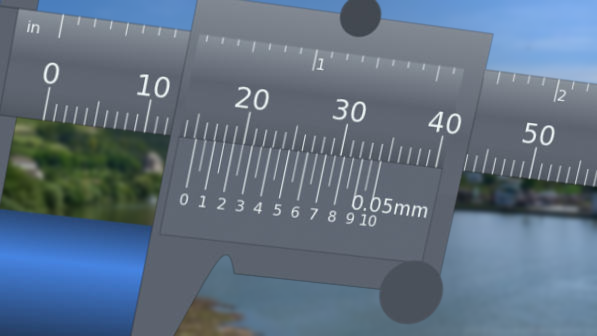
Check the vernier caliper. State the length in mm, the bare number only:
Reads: 15.2
